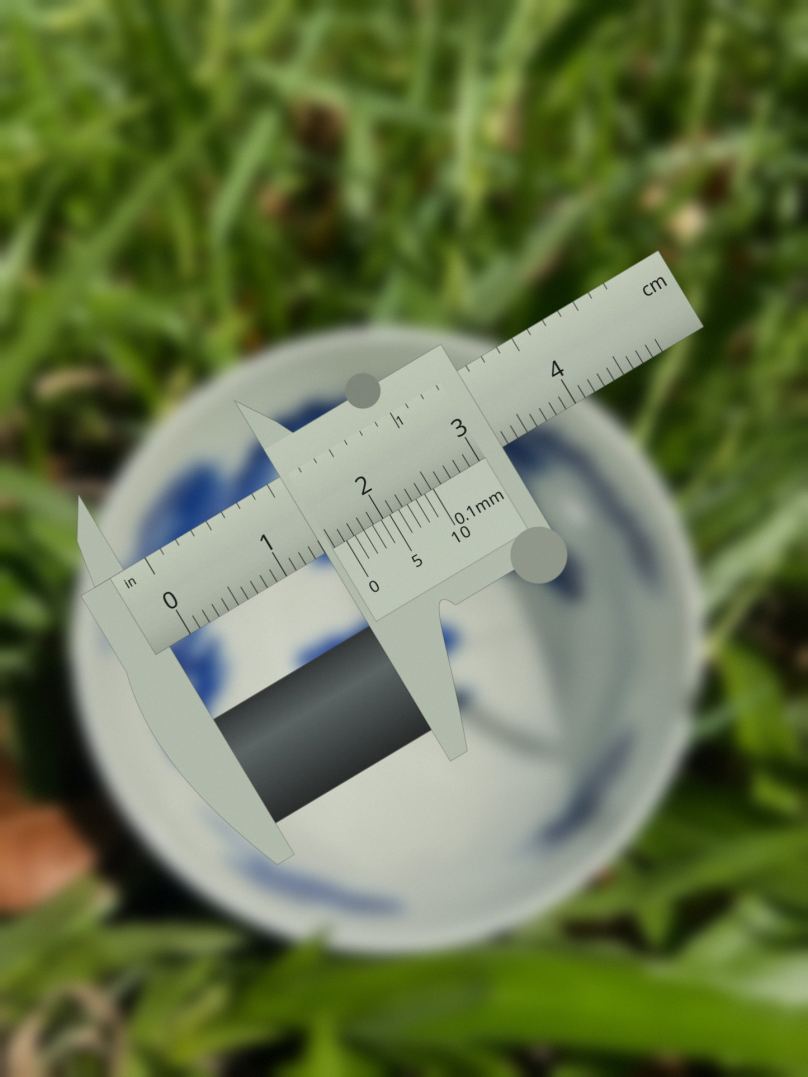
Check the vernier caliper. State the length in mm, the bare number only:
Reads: 16.2
